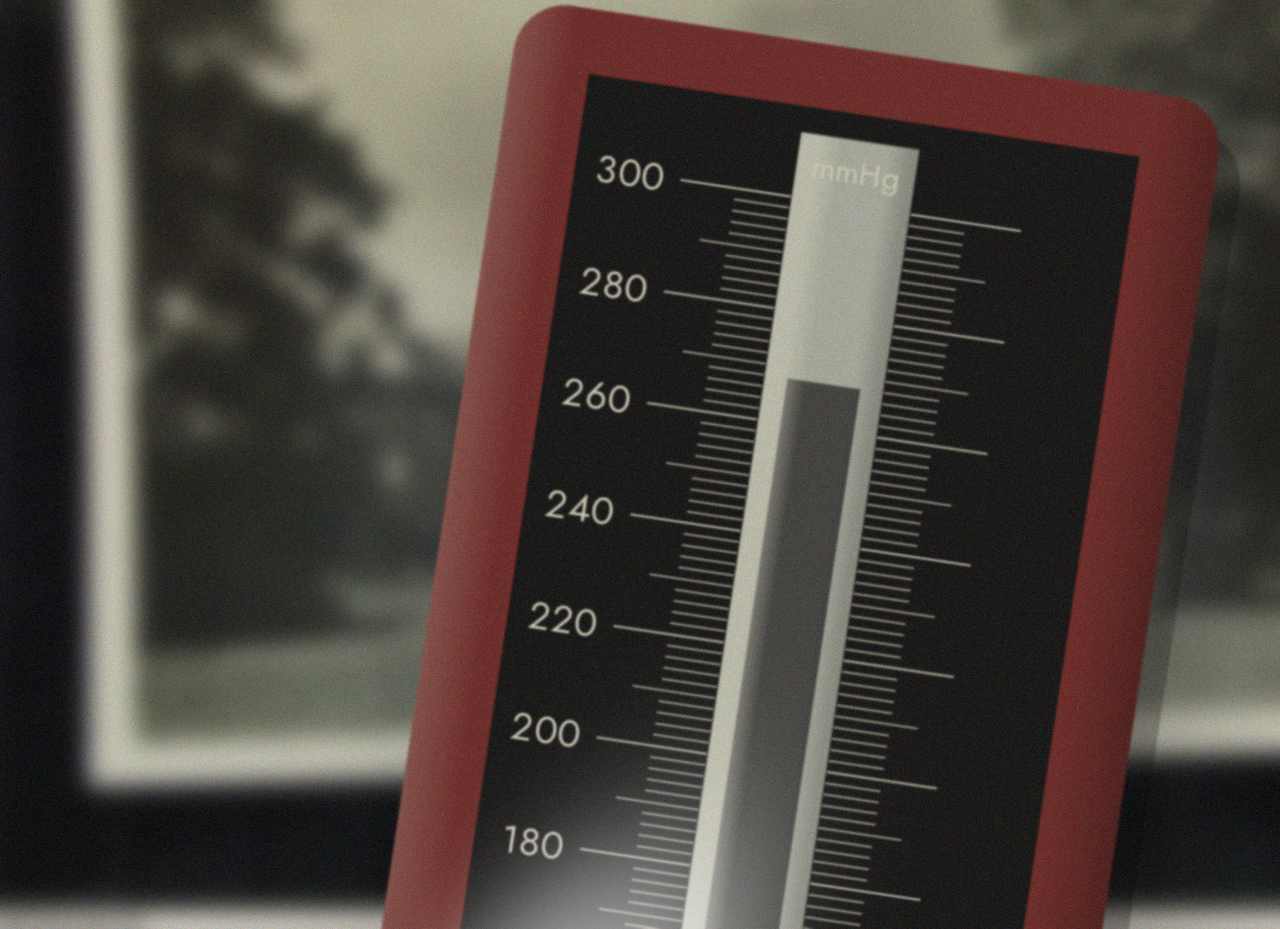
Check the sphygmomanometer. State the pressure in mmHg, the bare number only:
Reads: 268
